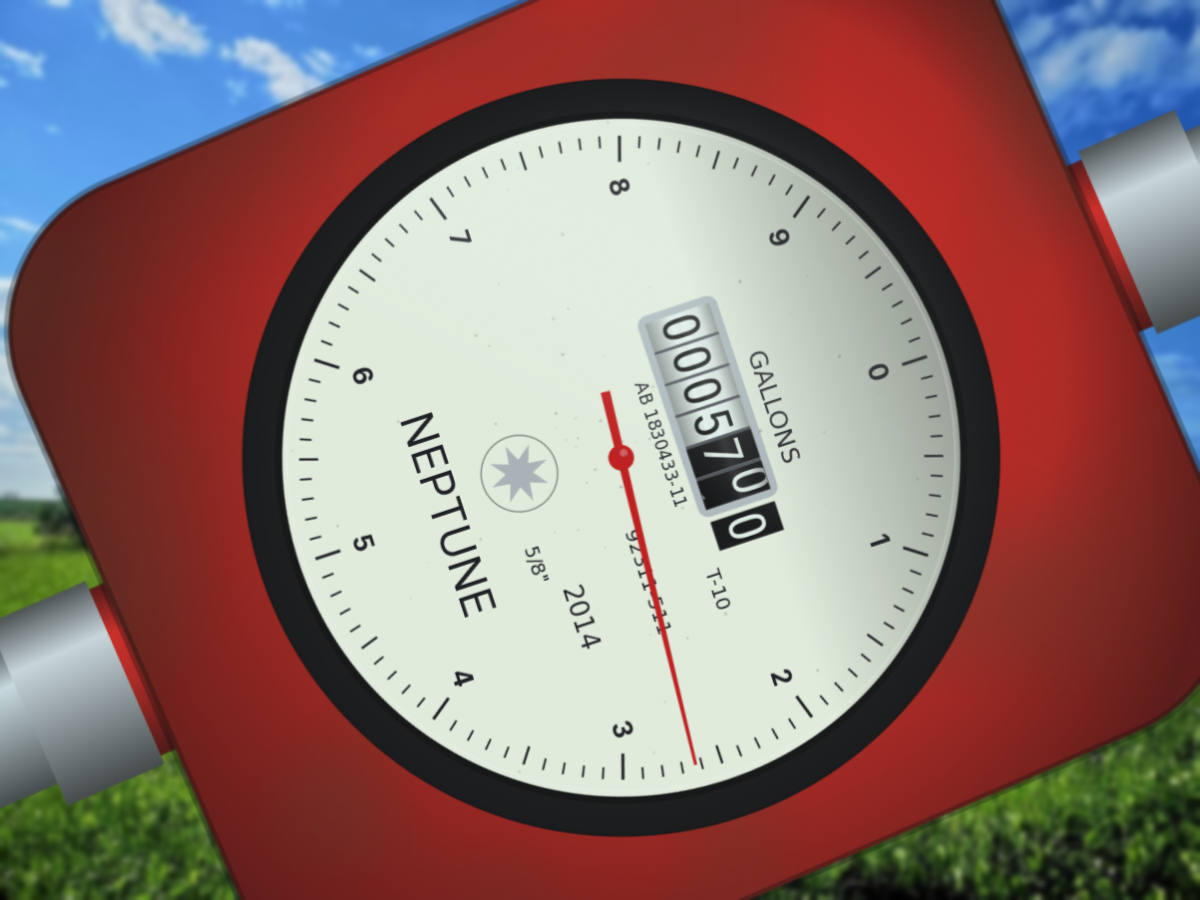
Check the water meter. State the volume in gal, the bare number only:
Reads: 5702.6
